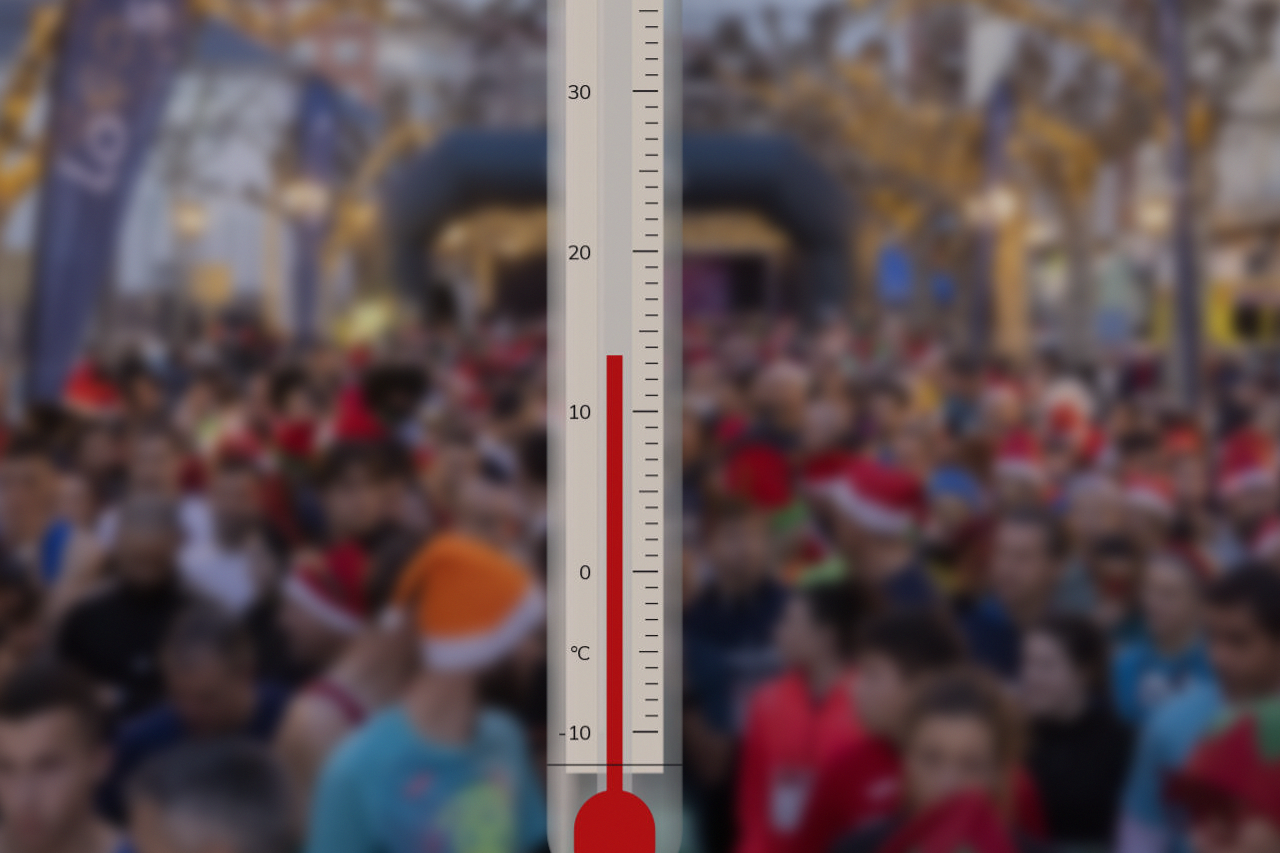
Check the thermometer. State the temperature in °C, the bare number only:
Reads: 13.5
